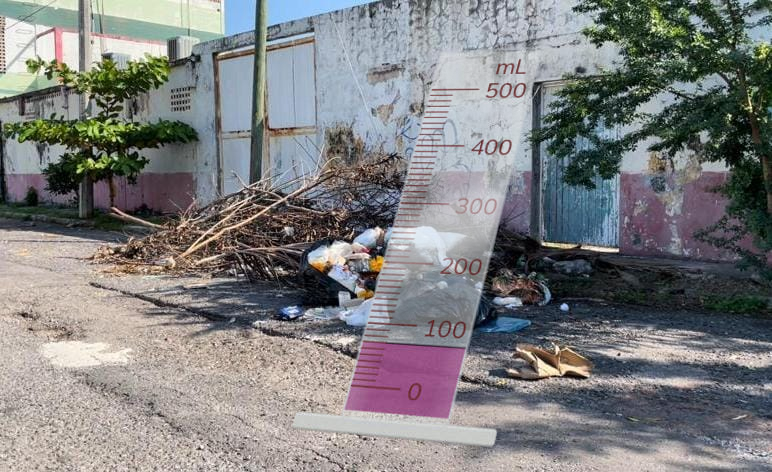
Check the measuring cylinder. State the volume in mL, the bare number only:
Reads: 70
